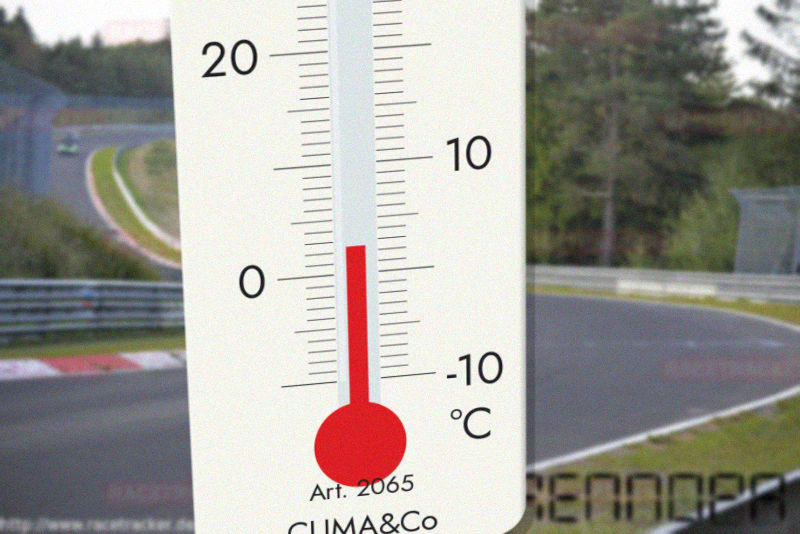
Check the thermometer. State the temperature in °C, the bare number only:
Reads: 2.5
